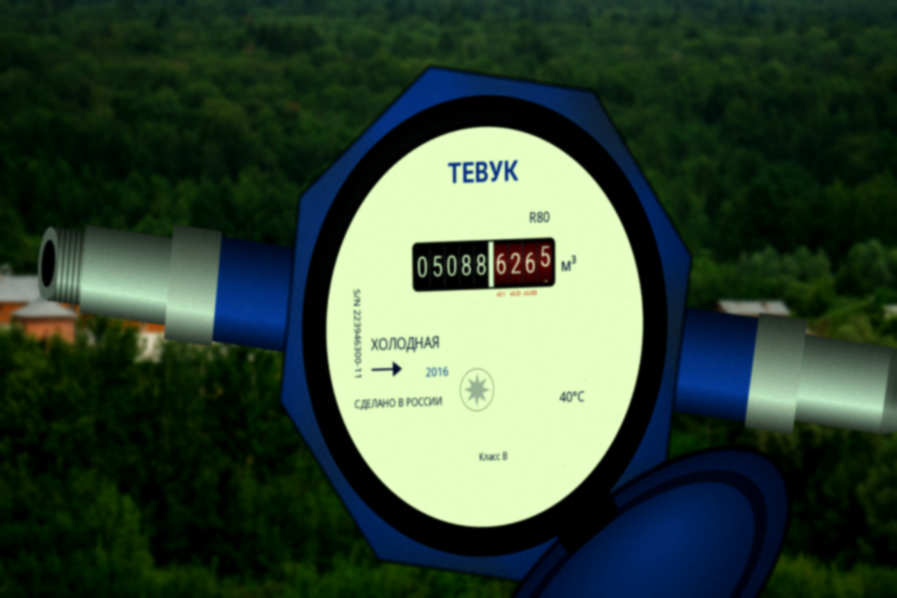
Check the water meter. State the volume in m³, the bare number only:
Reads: 5088.6265
